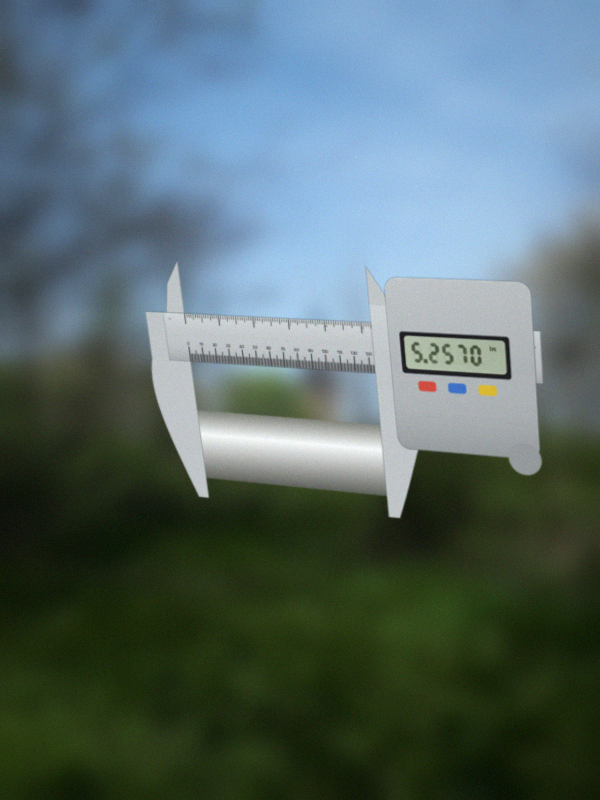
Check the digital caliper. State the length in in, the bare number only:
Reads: 5.2570
